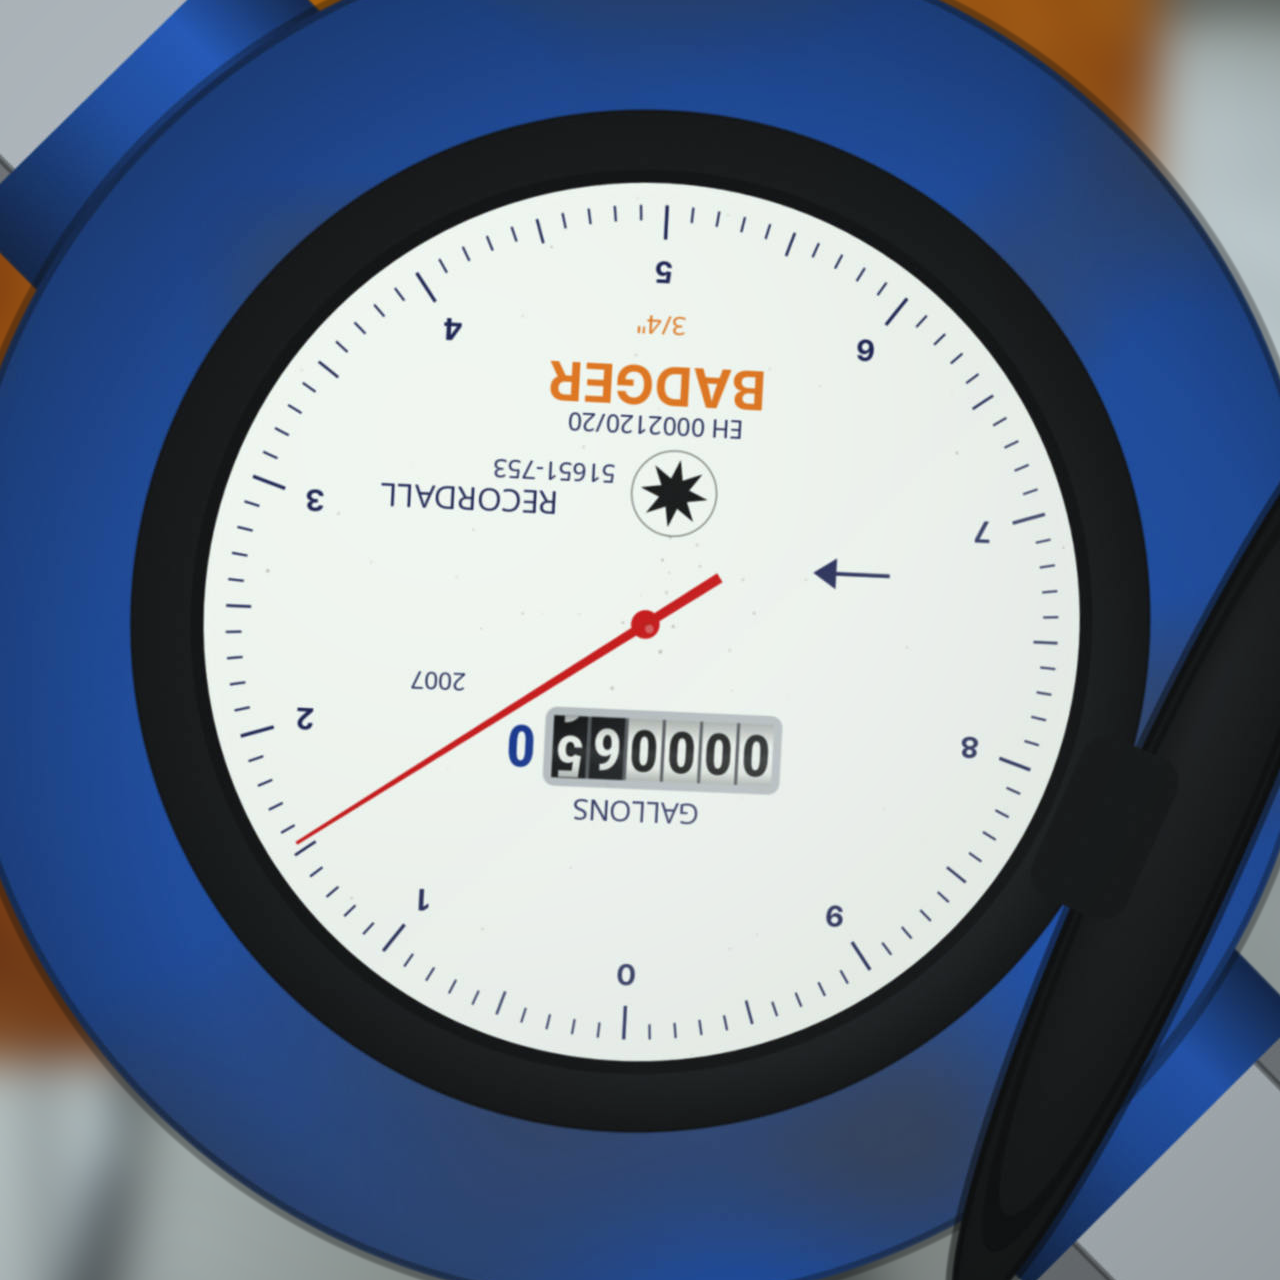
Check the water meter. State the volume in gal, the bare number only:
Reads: 651.5
